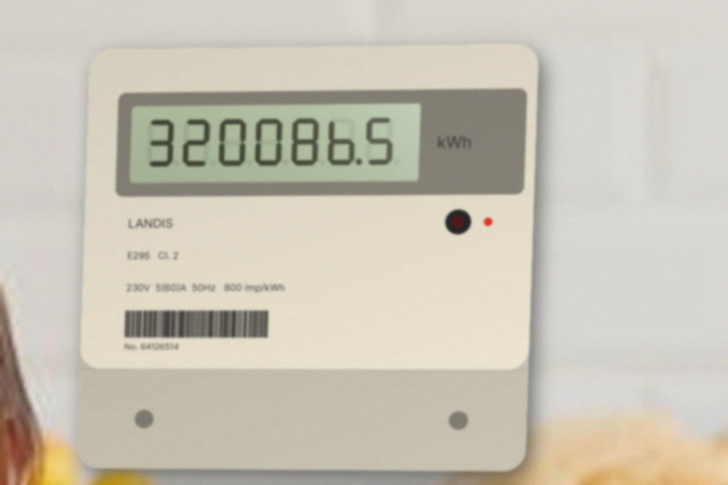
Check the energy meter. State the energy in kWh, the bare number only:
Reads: 320086.5
